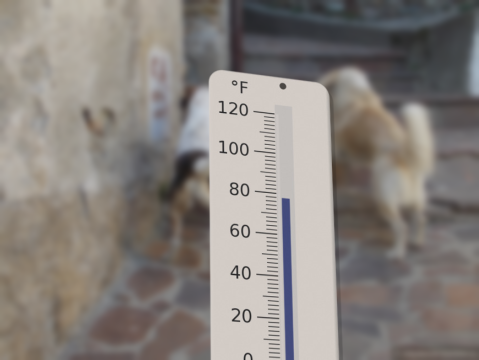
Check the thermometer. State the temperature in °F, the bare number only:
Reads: 78
